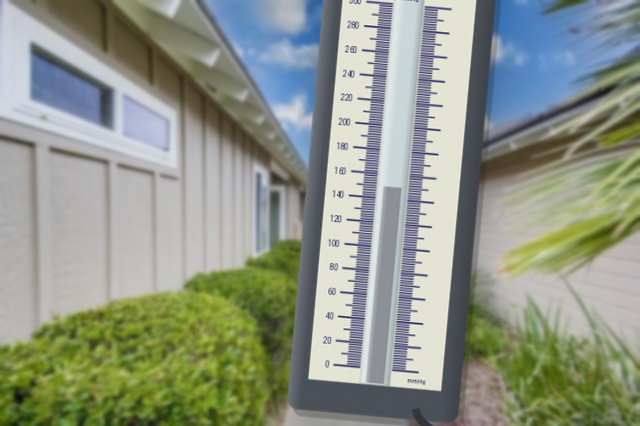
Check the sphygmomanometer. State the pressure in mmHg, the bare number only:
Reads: 150
